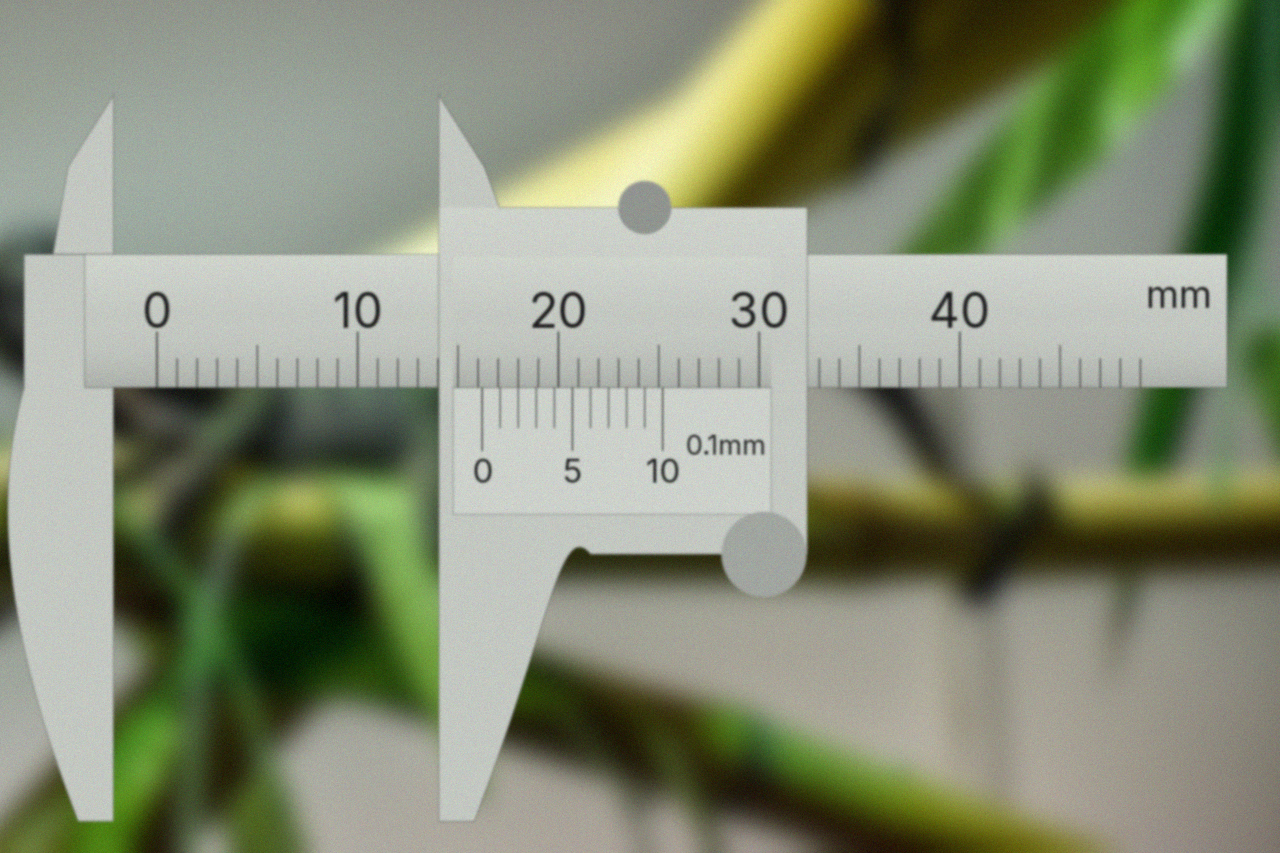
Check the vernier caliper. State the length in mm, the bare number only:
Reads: 16.2
